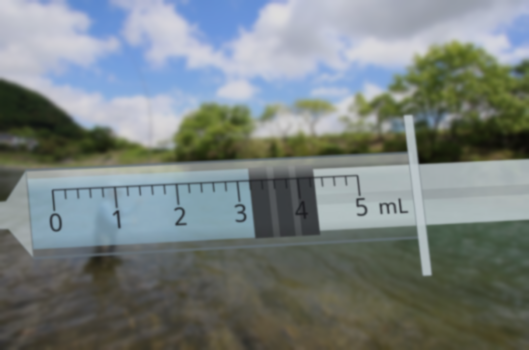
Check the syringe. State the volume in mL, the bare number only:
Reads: 3.2
